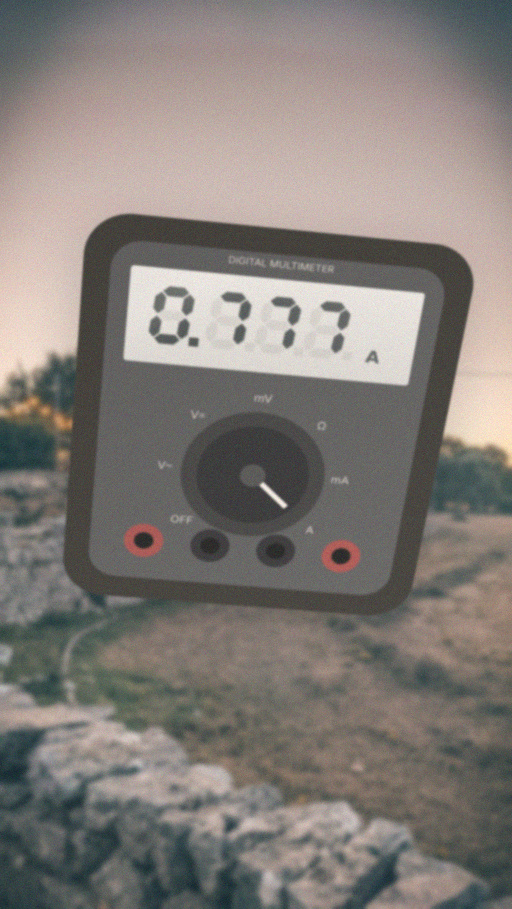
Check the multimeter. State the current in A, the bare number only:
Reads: 0.777
